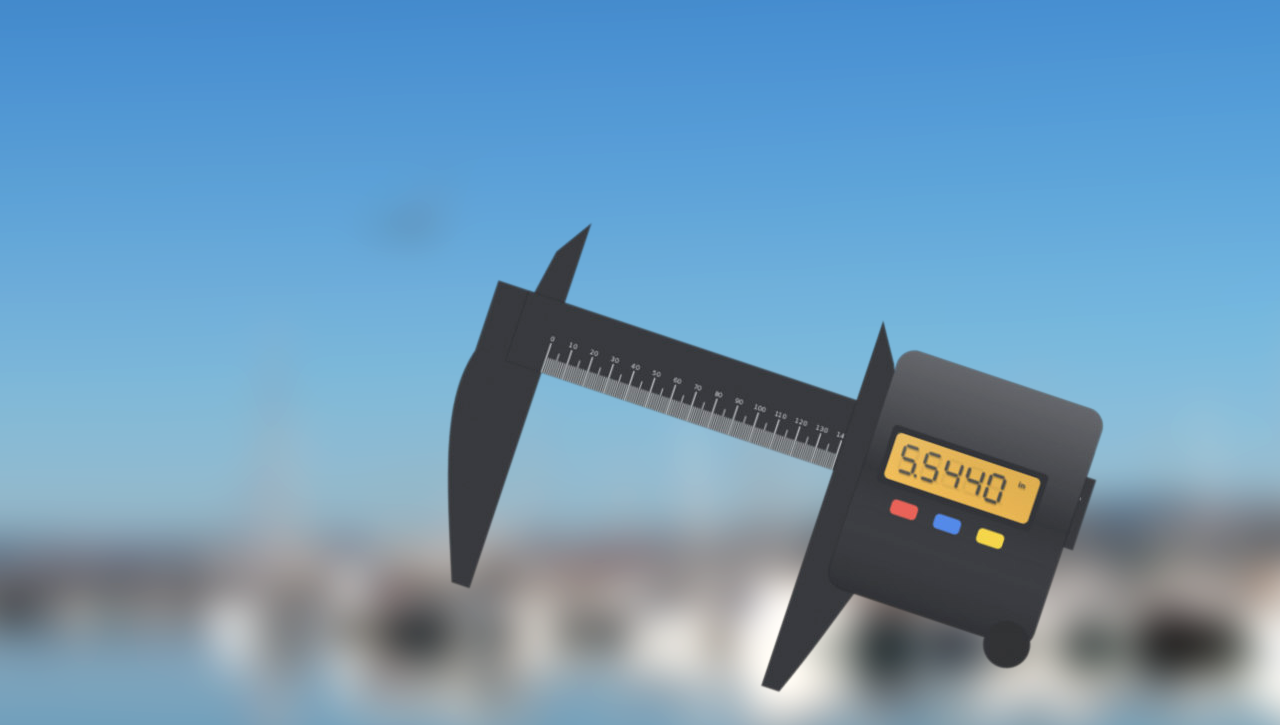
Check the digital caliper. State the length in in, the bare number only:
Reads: 5.5440
